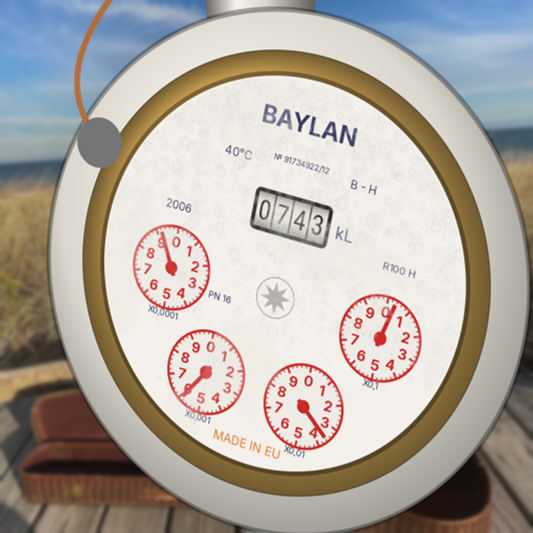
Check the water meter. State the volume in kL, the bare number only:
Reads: 743.0359
